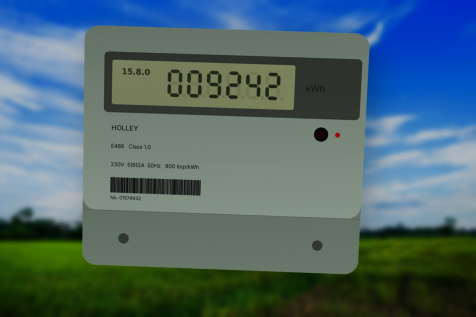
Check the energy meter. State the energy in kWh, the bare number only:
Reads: 9242
